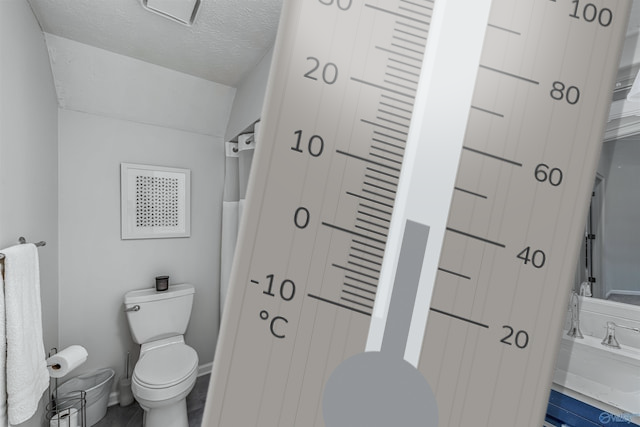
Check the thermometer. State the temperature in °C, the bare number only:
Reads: 4
